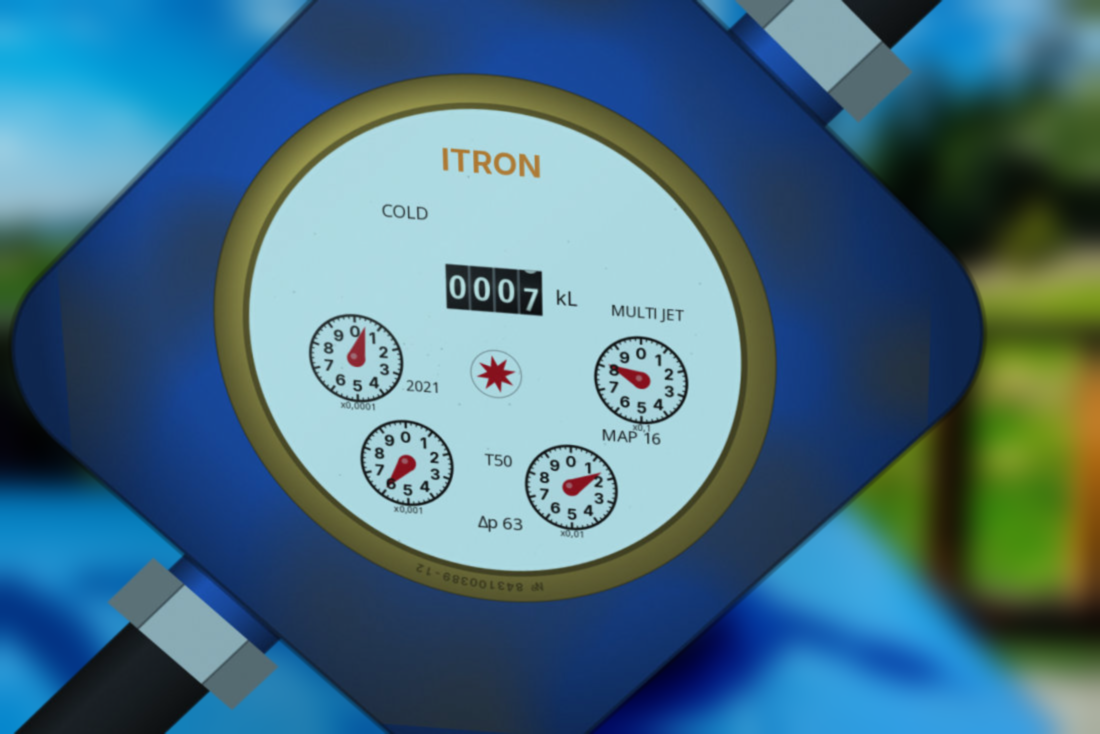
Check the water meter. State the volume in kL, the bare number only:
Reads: 6.8160
